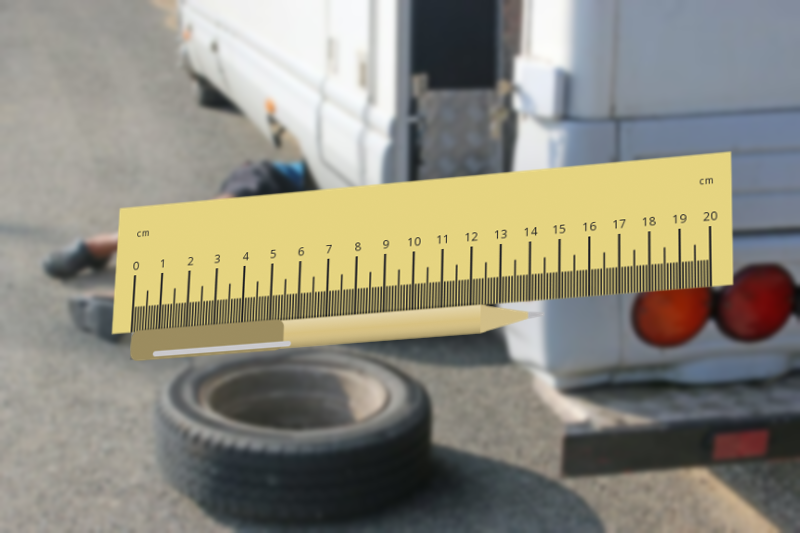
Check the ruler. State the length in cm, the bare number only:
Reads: 14.5
